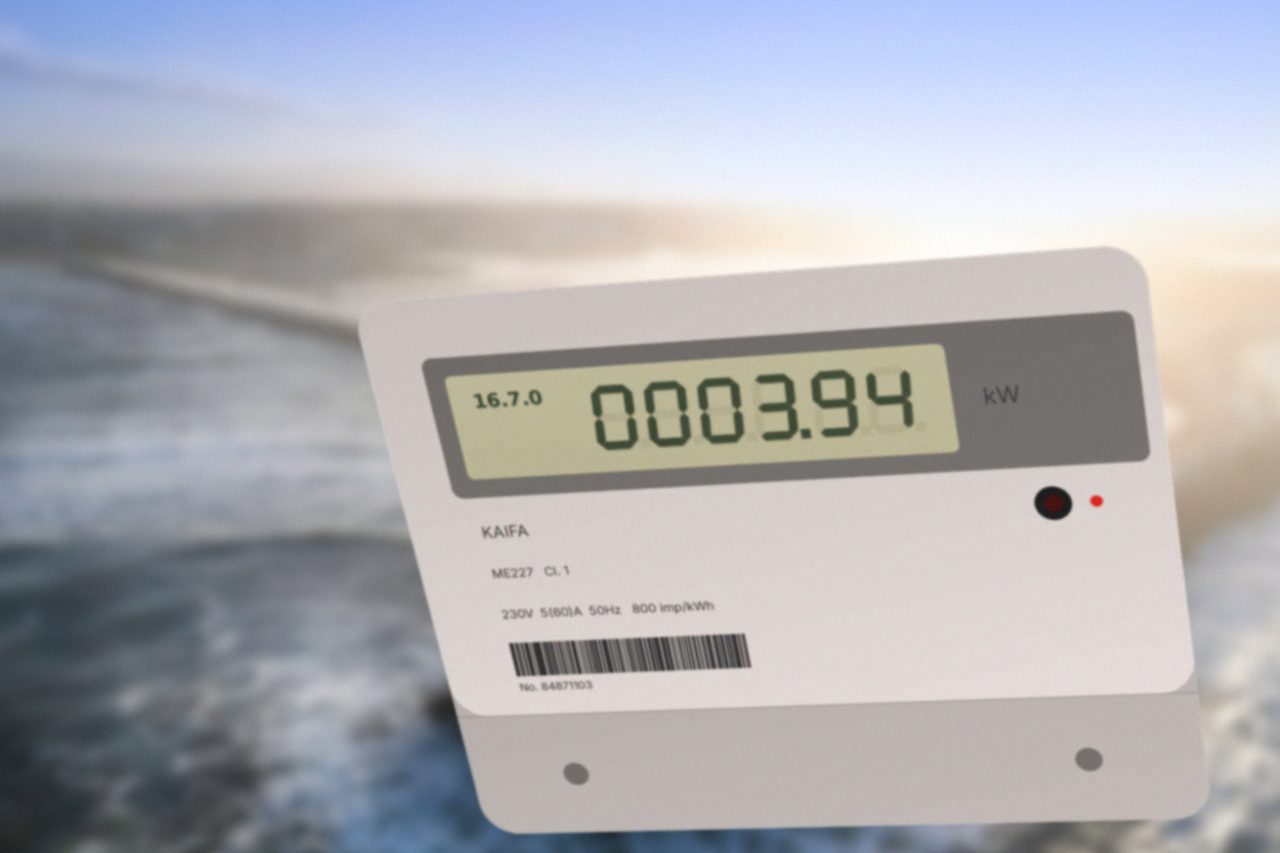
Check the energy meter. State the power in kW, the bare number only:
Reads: 3.94
